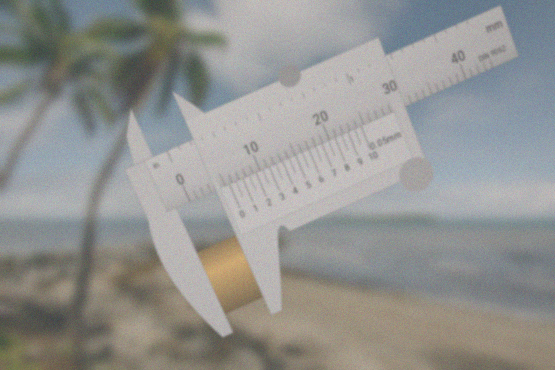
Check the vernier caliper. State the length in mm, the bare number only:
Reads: 5.6
